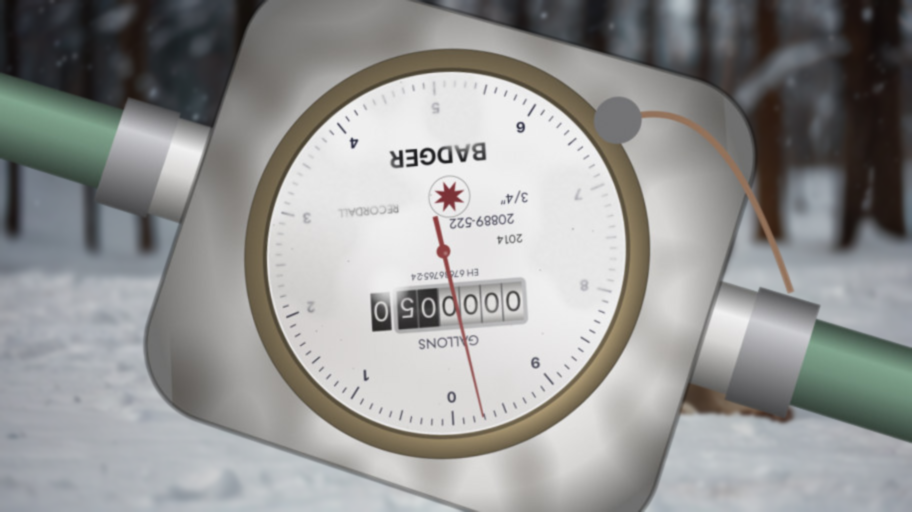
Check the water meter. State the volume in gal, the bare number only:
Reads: 49.7
